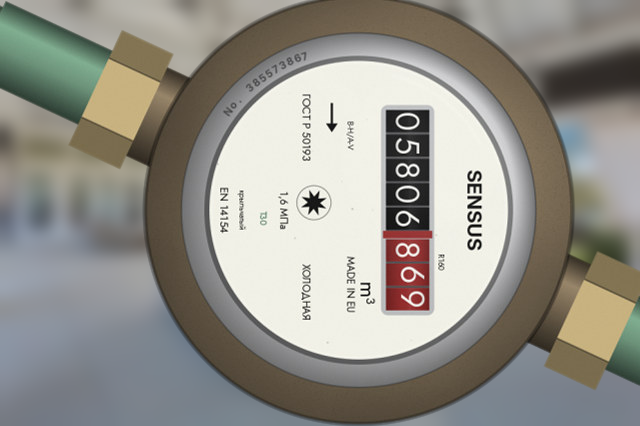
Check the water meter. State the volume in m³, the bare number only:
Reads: 5806.869
